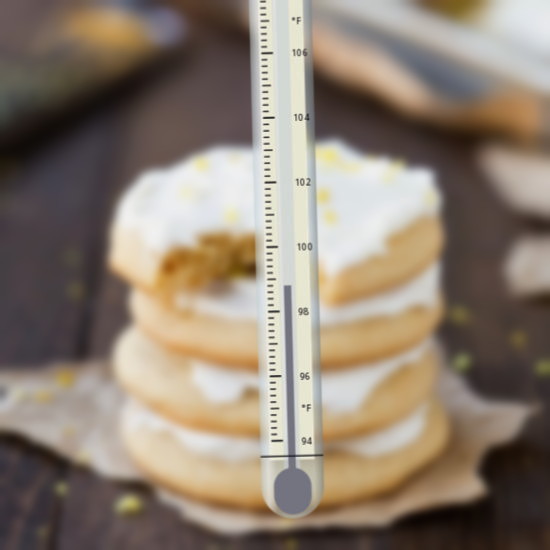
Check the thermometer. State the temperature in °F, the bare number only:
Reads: 98.8
